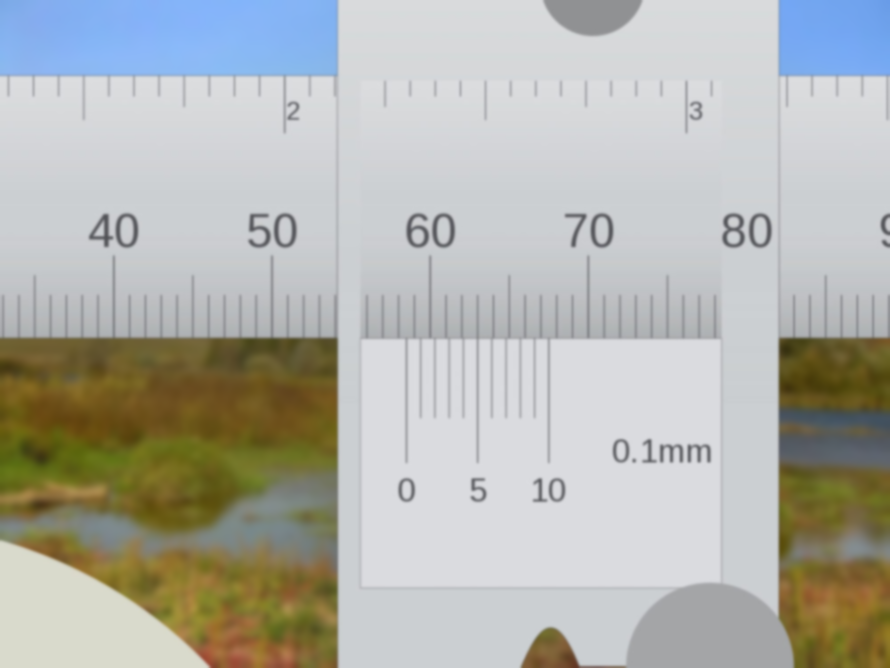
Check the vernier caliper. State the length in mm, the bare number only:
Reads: 58.5
